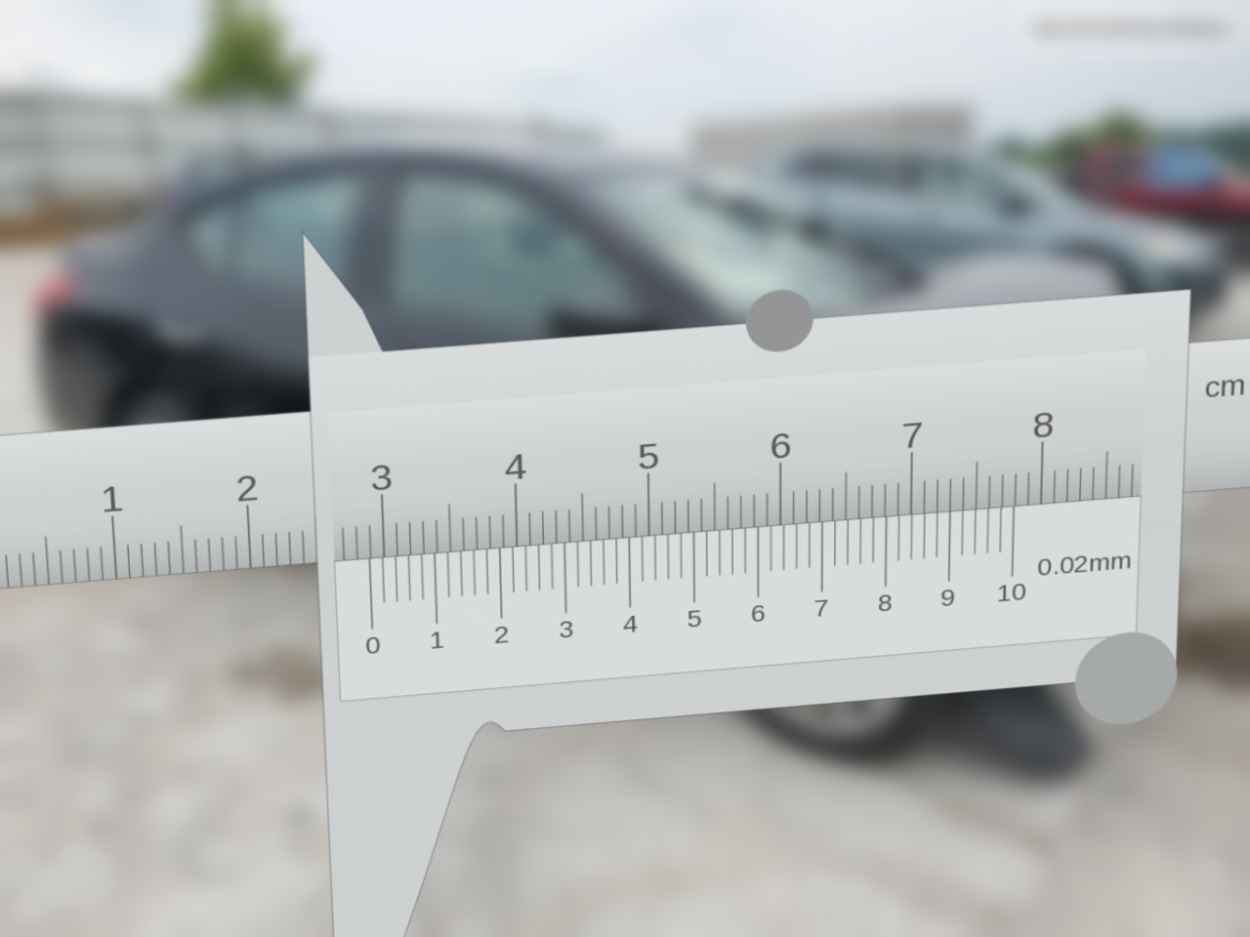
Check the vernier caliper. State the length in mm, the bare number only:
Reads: 28.9
